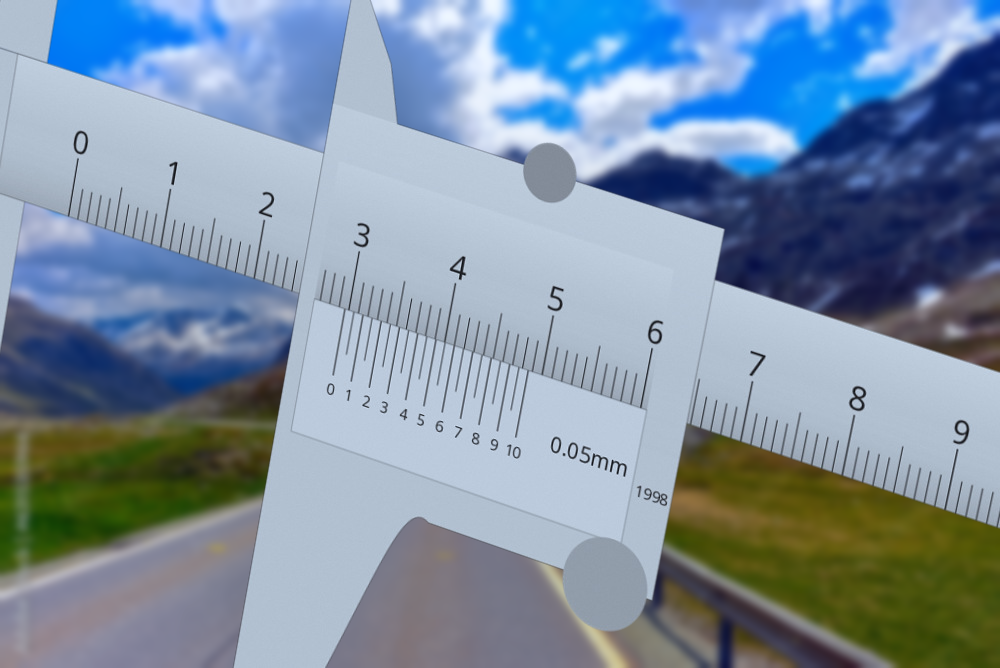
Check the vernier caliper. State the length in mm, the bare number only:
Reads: 29.6
